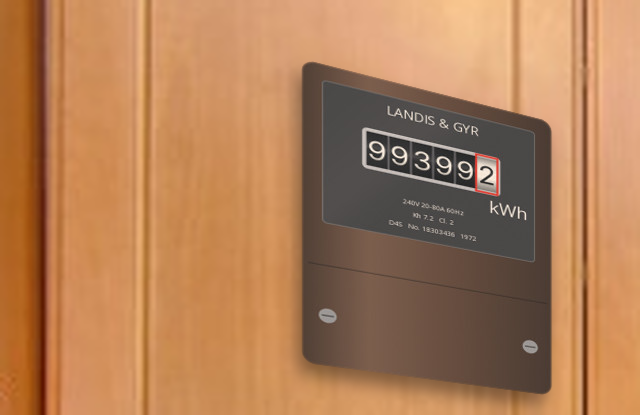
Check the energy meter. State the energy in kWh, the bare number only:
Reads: 99399.2
